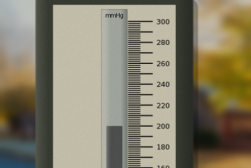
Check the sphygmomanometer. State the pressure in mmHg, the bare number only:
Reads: 200
